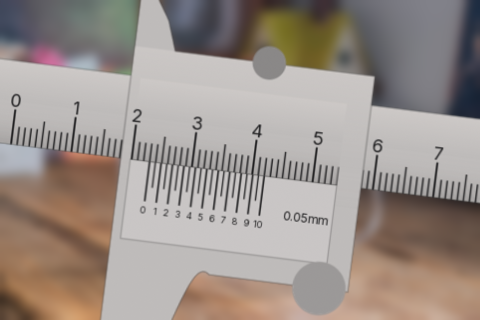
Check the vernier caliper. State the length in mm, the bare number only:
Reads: 23.0
